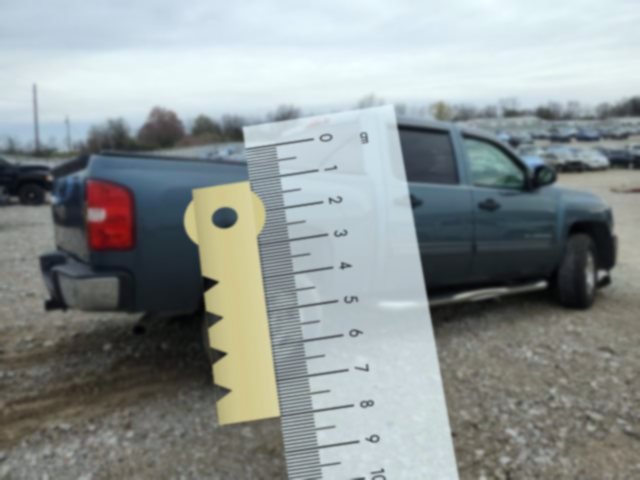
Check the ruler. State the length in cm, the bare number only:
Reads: 7
